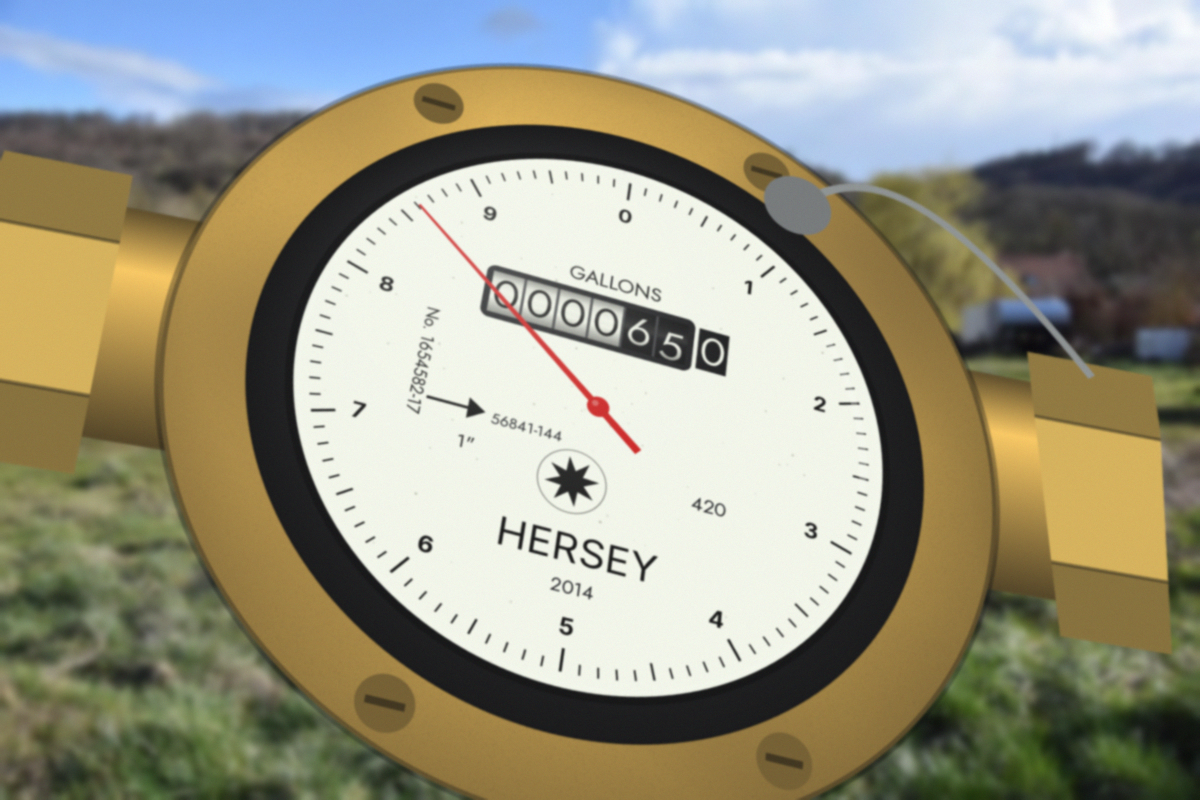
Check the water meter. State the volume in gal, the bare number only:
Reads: 648.6
